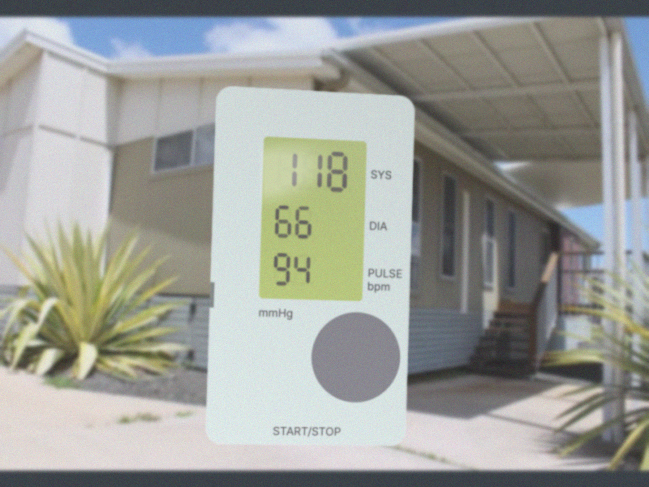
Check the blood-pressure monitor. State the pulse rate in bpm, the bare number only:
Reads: 94
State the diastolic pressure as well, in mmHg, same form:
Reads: 66
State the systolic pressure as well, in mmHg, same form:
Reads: 118
